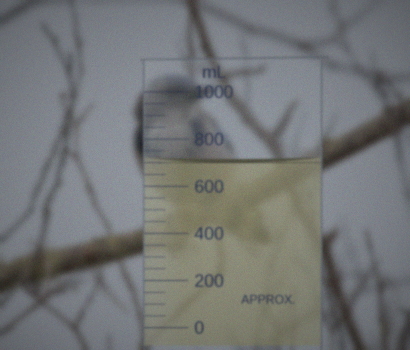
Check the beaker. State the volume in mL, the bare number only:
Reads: 700
